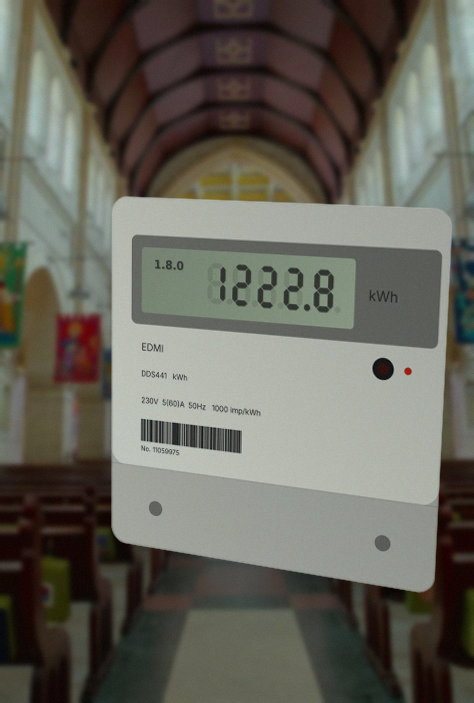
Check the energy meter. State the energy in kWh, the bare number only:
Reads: 1222.8
